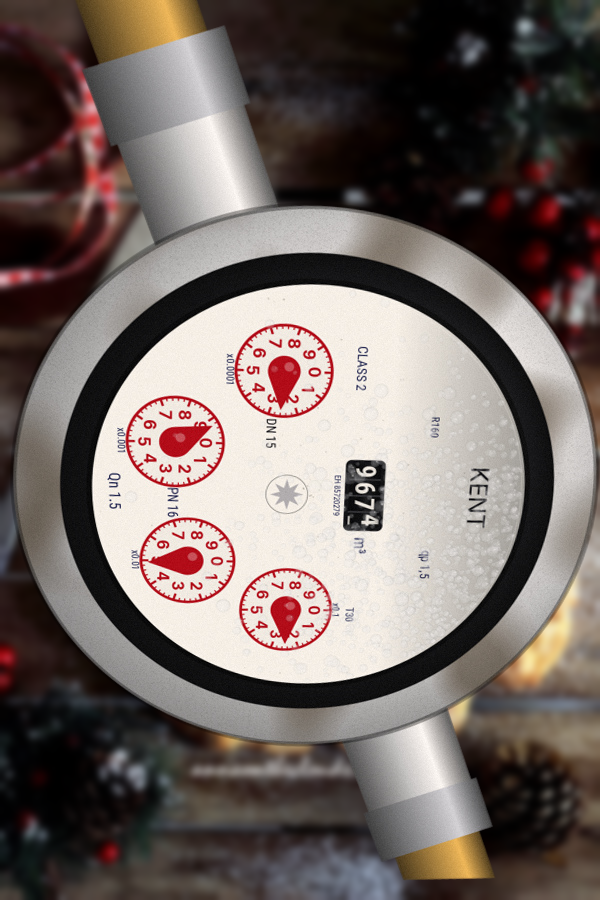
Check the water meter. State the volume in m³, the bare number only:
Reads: 9674.2492
